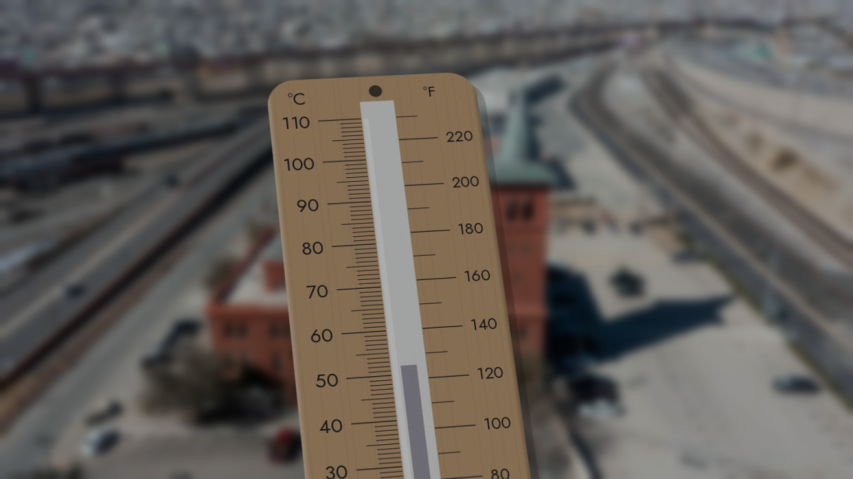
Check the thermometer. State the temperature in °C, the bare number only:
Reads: 52
